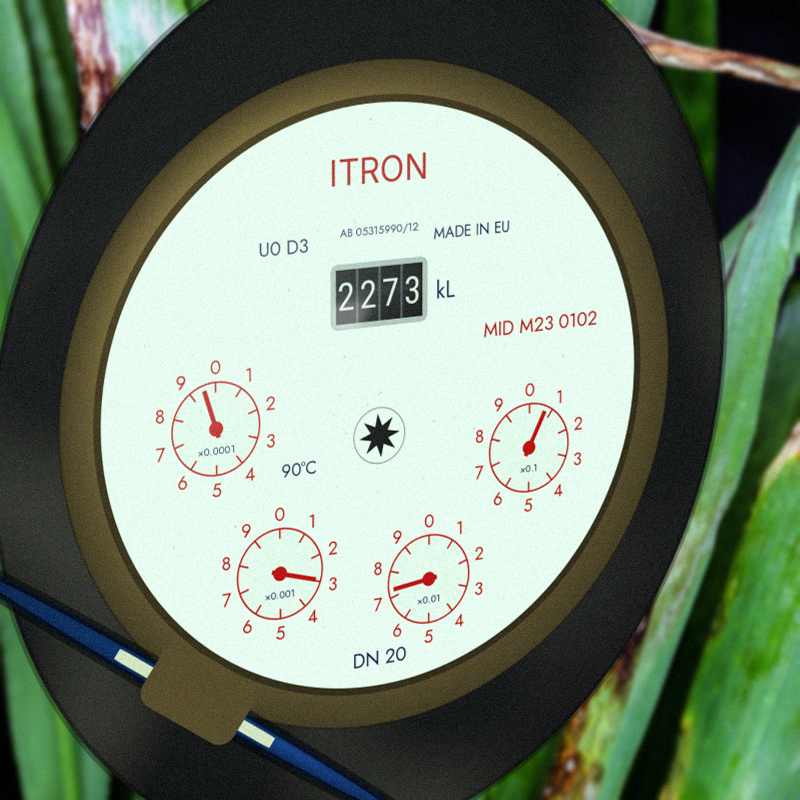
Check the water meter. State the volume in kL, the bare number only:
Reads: 2273.0729
